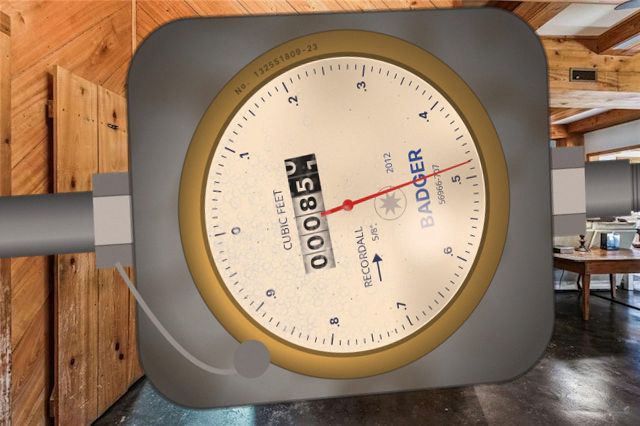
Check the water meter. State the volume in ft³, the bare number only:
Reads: 850.48
